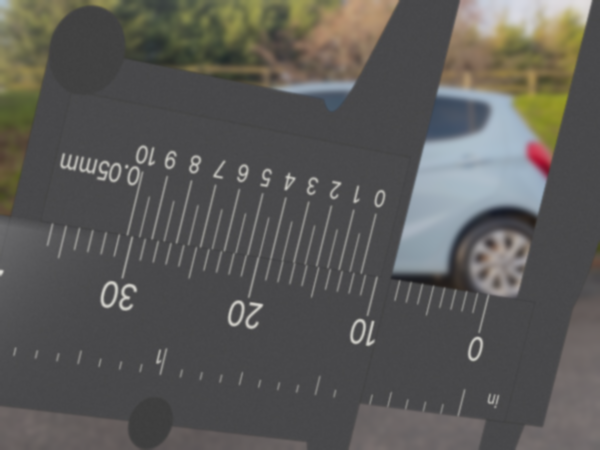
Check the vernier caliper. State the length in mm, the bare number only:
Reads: 11.4
